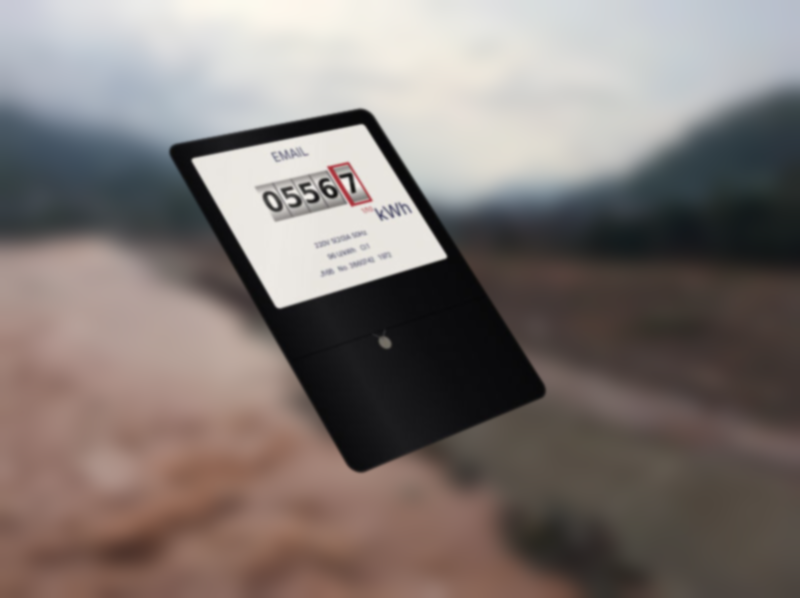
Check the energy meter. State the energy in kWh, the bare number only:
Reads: 556.7
